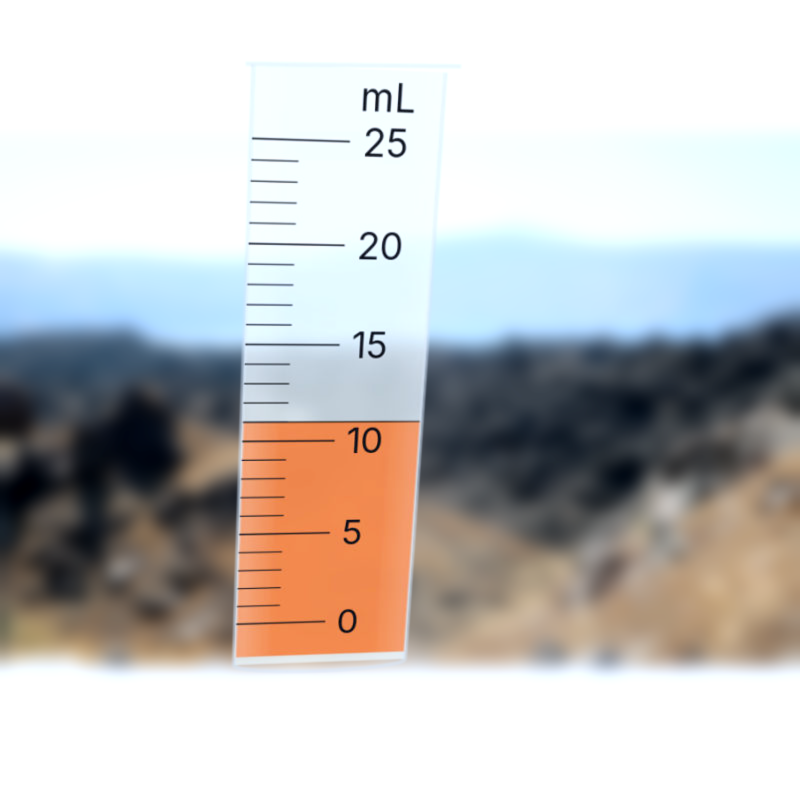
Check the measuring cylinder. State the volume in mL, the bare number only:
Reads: 11
